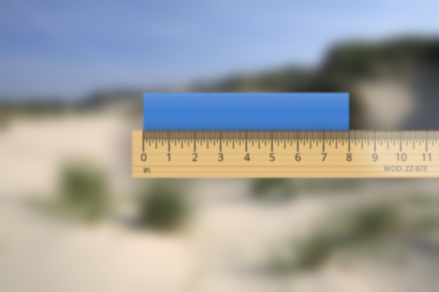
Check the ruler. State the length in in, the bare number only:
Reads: 8
